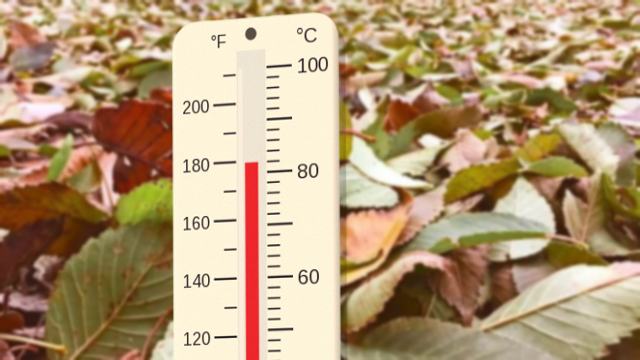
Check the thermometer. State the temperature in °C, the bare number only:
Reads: 82
